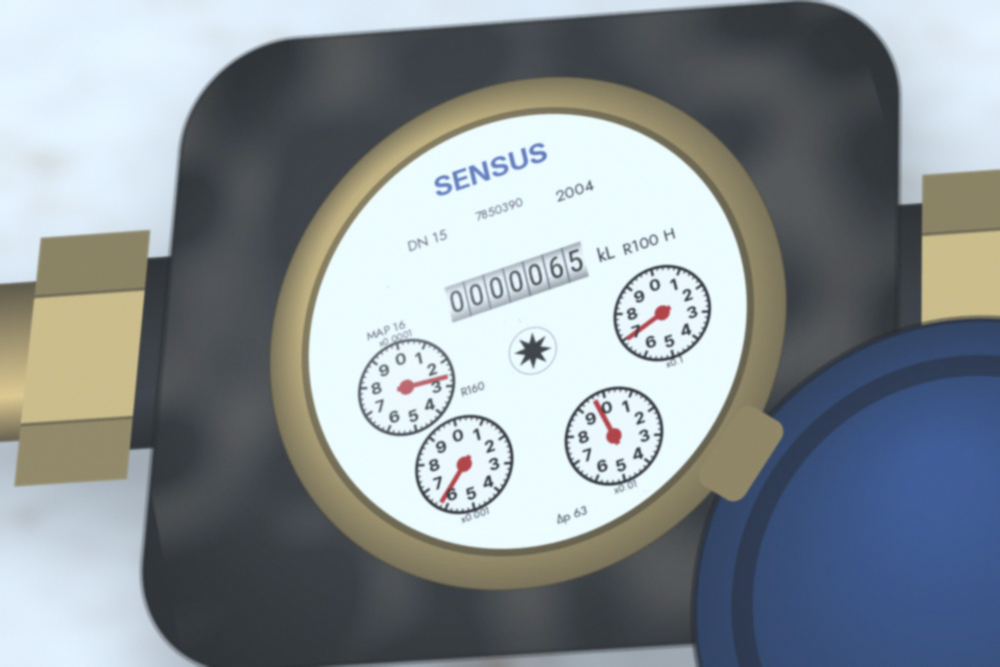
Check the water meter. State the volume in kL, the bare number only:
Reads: 65.6962
